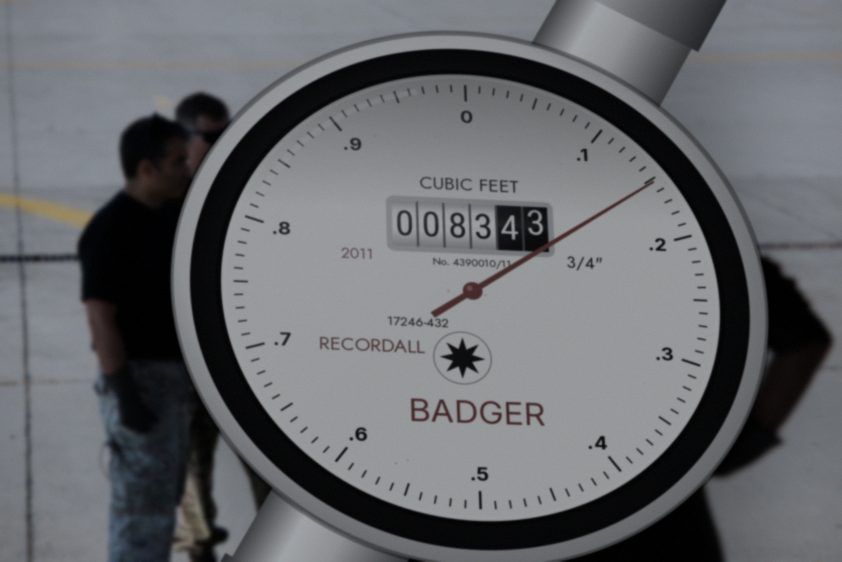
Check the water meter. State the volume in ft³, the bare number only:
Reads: 8343.15
